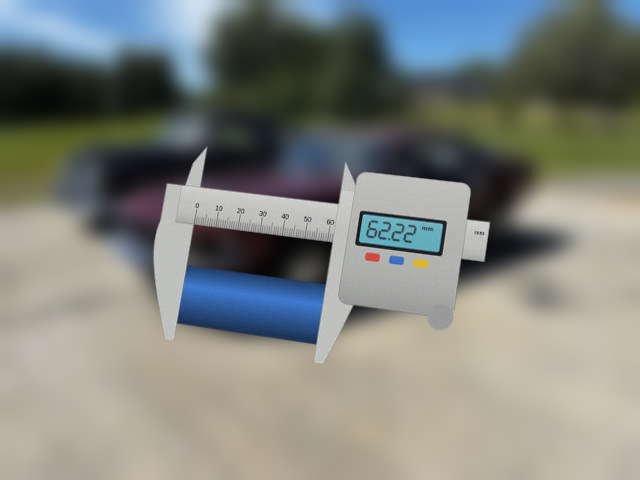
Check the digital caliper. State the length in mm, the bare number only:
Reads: 62.22
